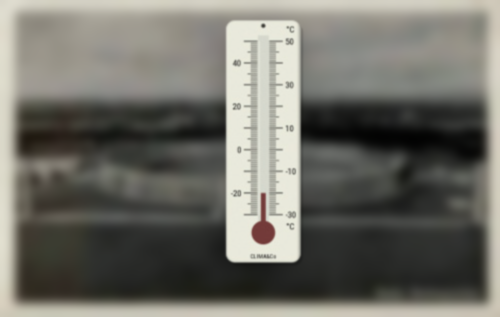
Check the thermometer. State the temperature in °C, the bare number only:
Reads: -20
